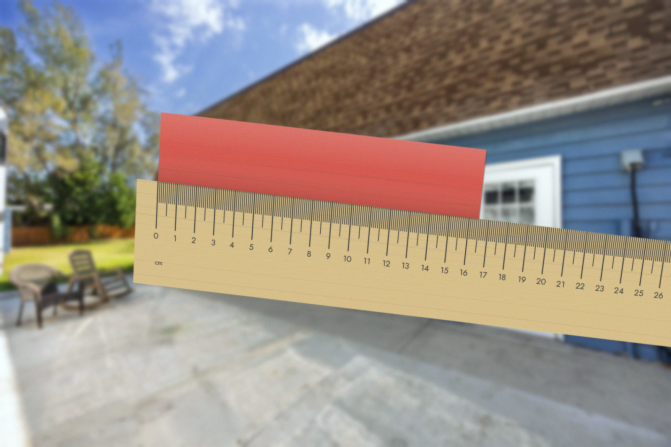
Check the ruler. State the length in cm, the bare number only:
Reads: 16.5
